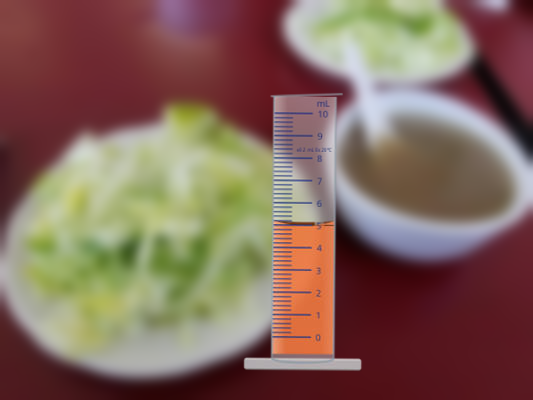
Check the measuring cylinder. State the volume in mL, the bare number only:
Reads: 5
